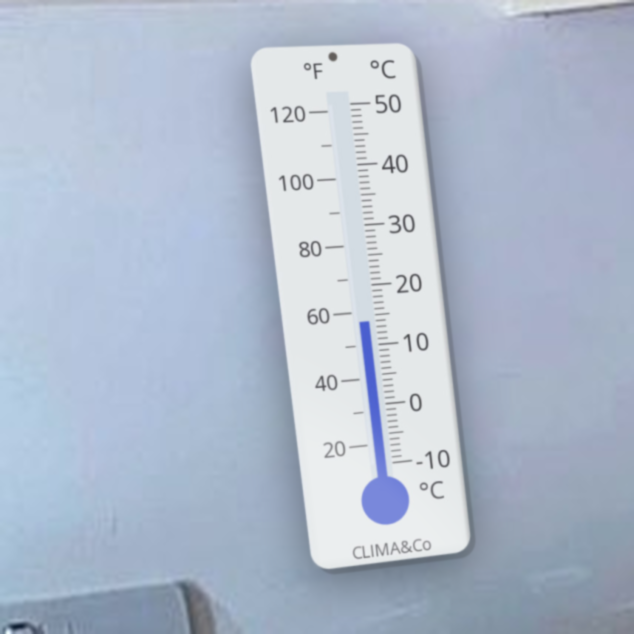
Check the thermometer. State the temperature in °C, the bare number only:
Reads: 14
